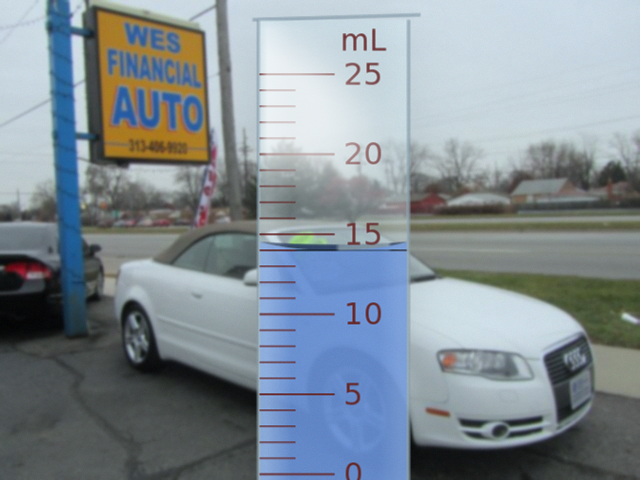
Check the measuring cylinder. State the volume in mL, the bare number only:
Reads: 14
